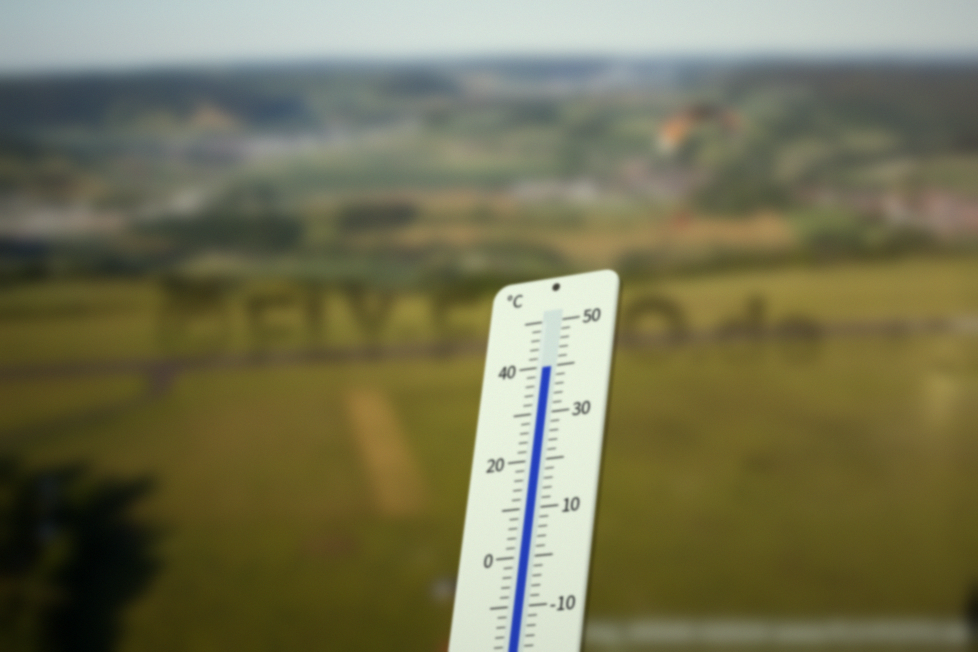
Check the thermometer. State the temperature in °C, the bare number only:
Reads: 40
